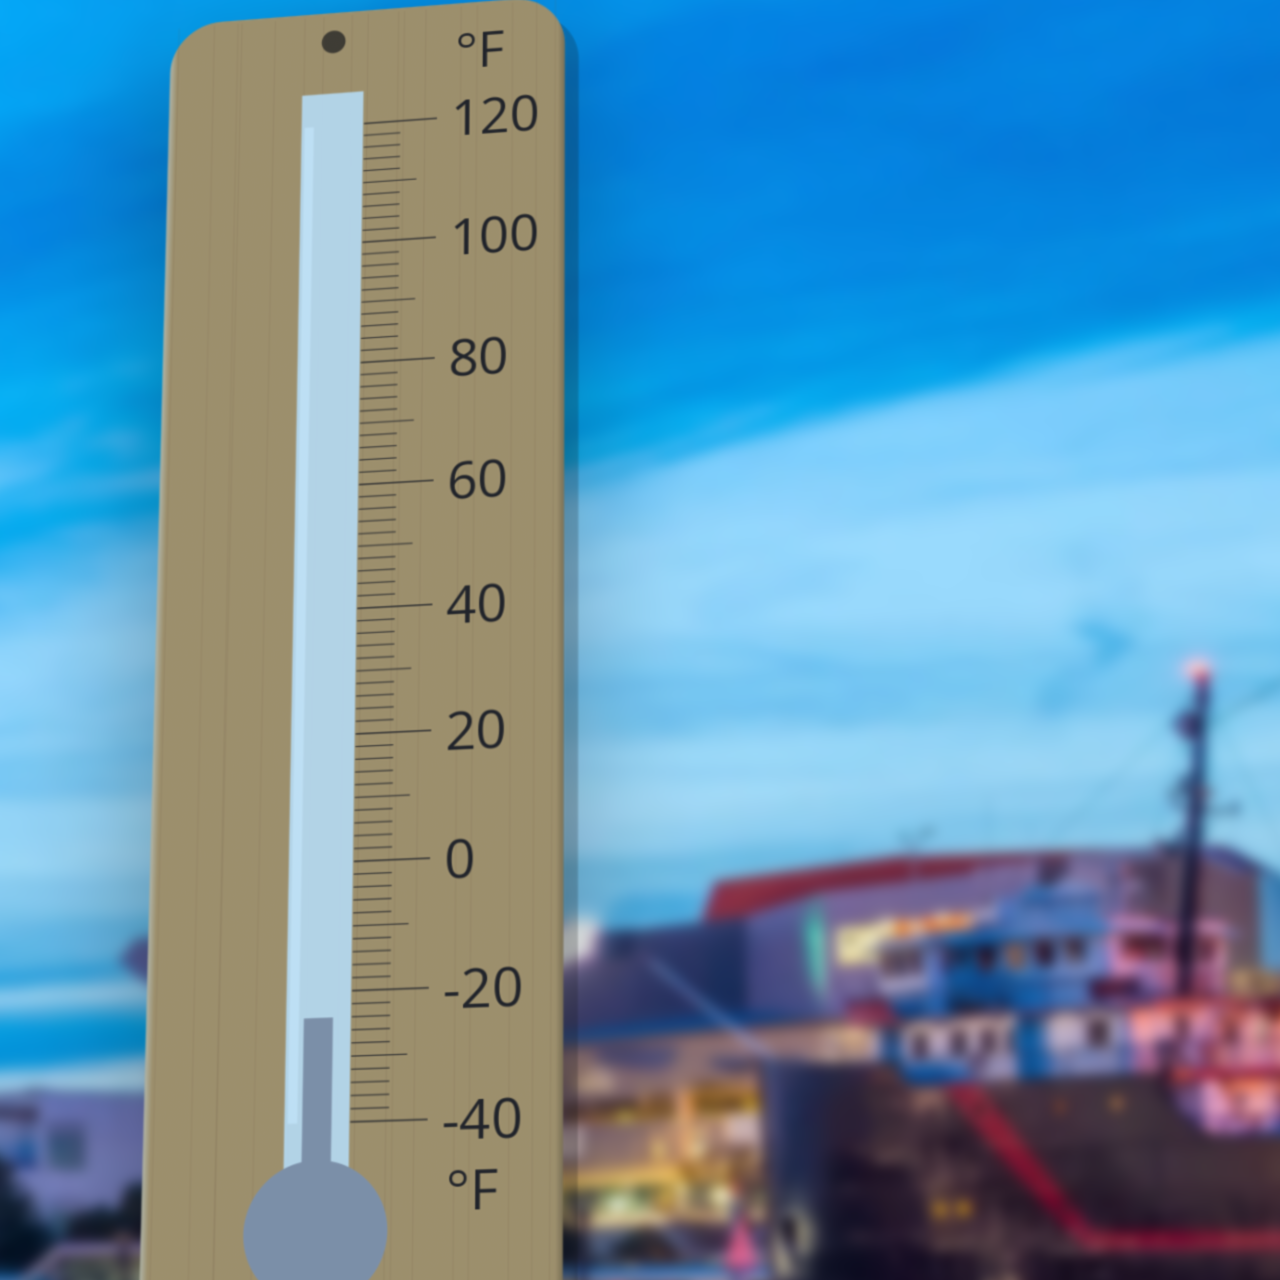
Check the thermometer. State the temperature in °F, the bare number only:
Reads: -24
